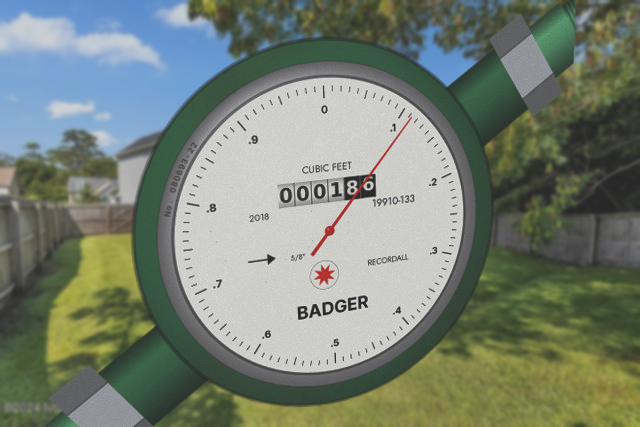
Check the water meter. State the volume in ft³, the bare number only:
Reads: 186.11
